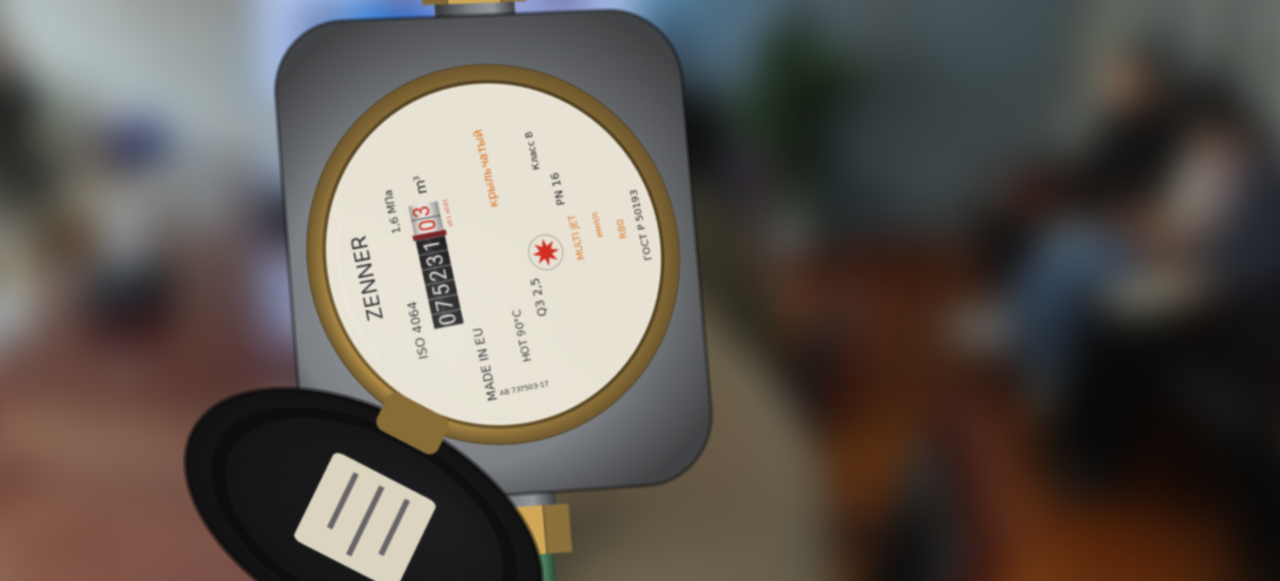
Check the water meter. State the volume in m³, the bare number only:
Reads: 75231.03
